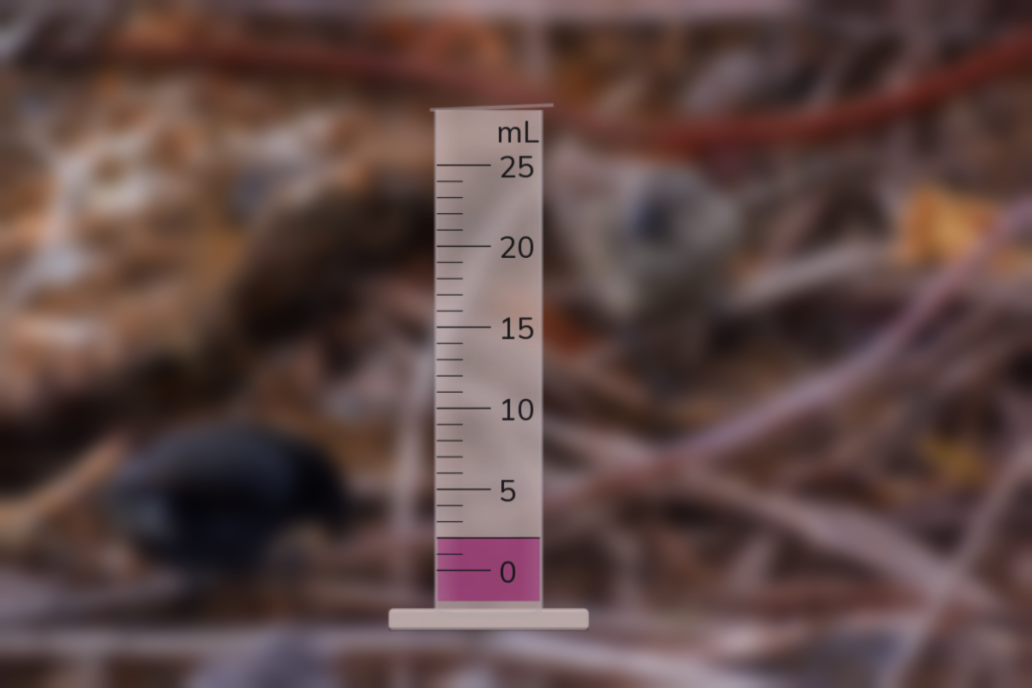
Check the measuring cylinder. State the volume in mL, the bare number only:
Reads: 2
